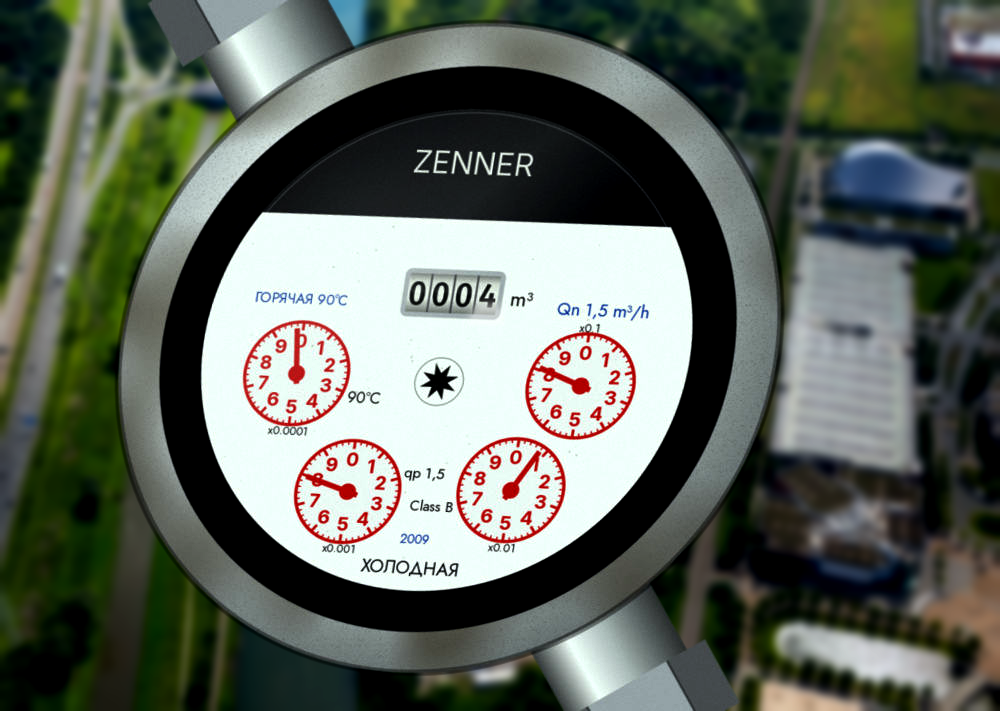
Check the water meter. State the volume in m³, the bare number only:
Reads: 4.8079
